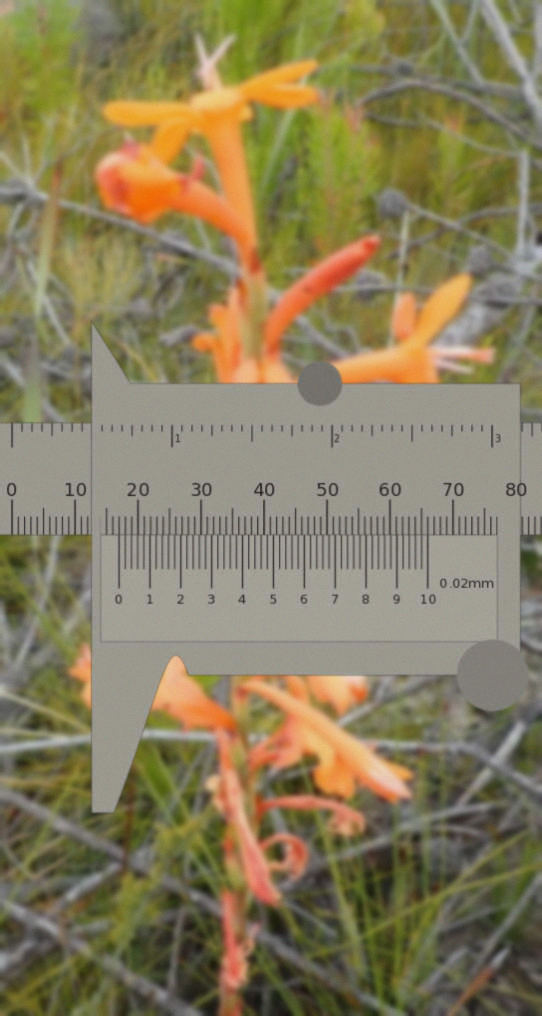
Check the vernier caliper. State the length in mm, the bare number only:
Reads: 17.0
